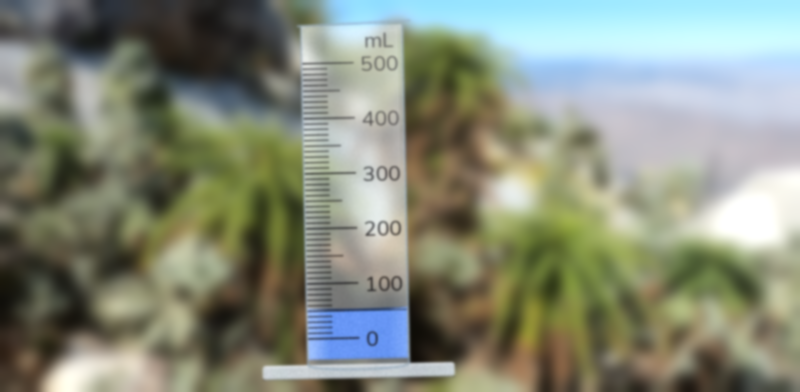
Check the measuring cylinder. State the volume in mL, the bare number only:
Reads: 50
